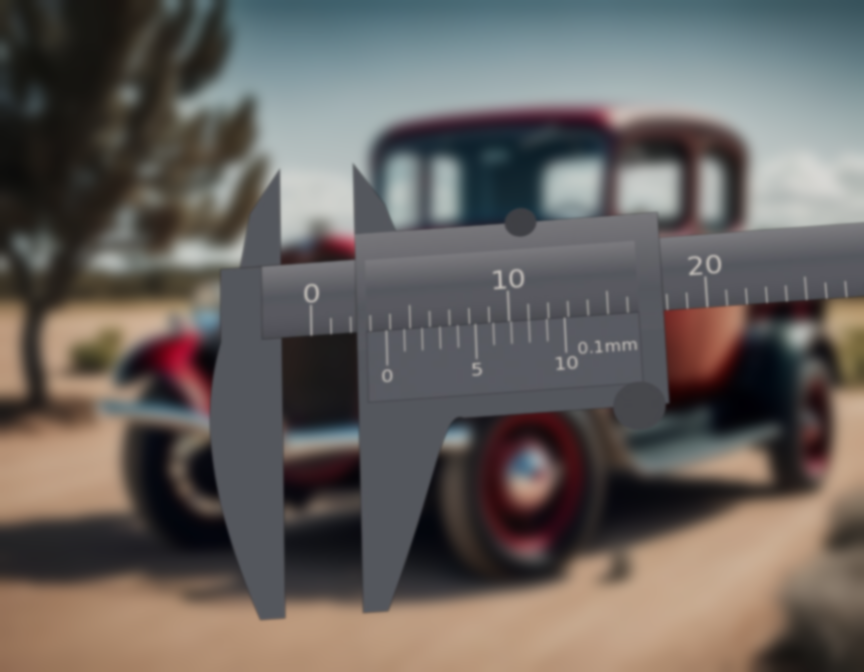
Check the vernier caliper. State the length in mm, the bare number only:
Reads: 3.8
